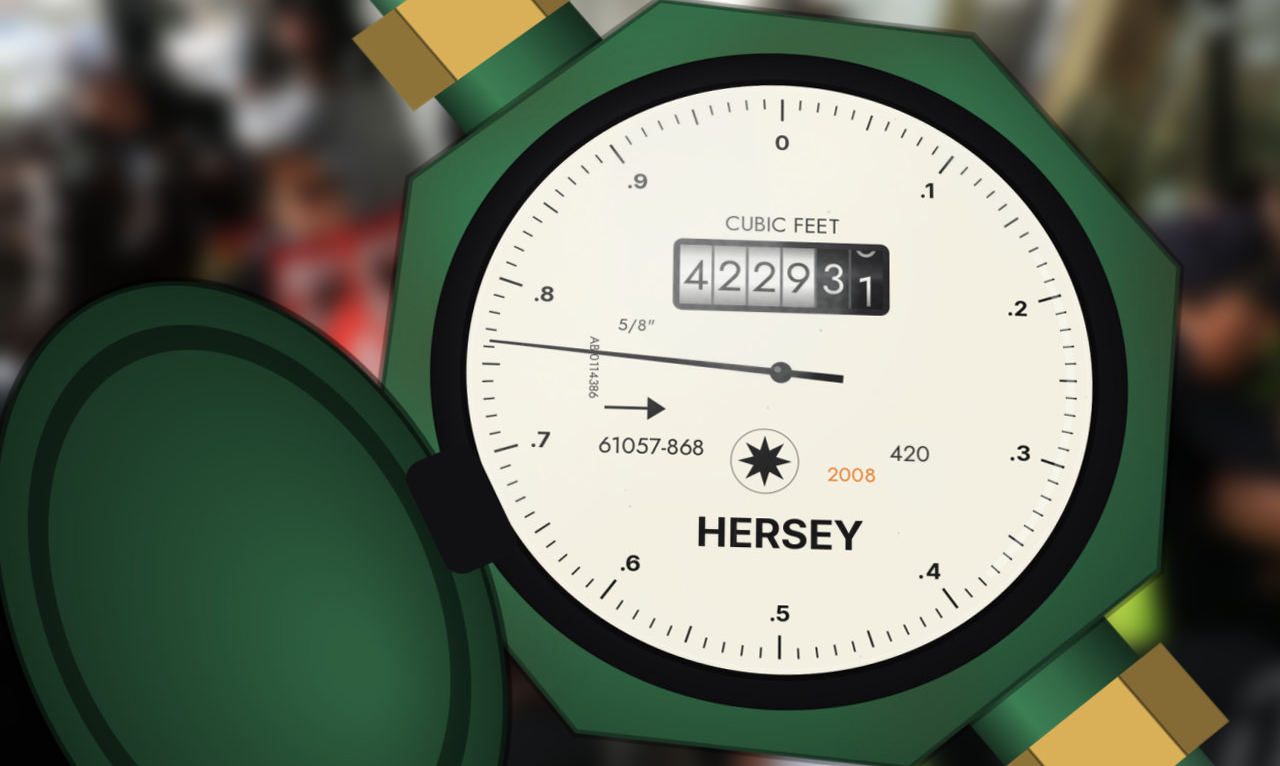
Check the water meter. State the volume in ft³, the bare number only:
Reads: 422930.76
